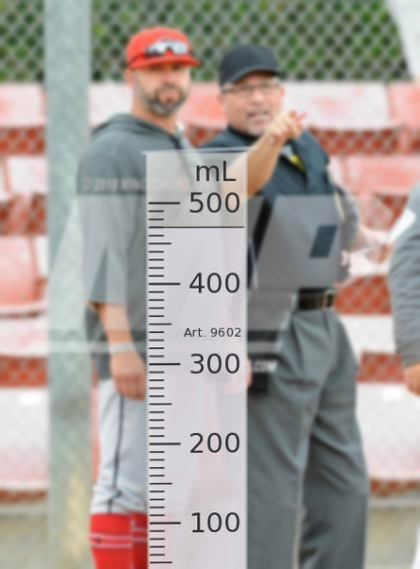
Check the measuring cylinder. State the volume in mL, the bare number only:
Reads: 470
